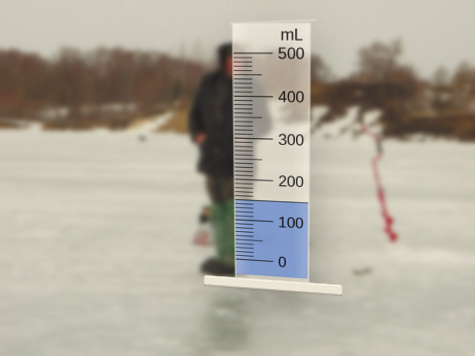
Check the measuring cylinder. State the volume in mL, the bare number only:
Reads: 150
